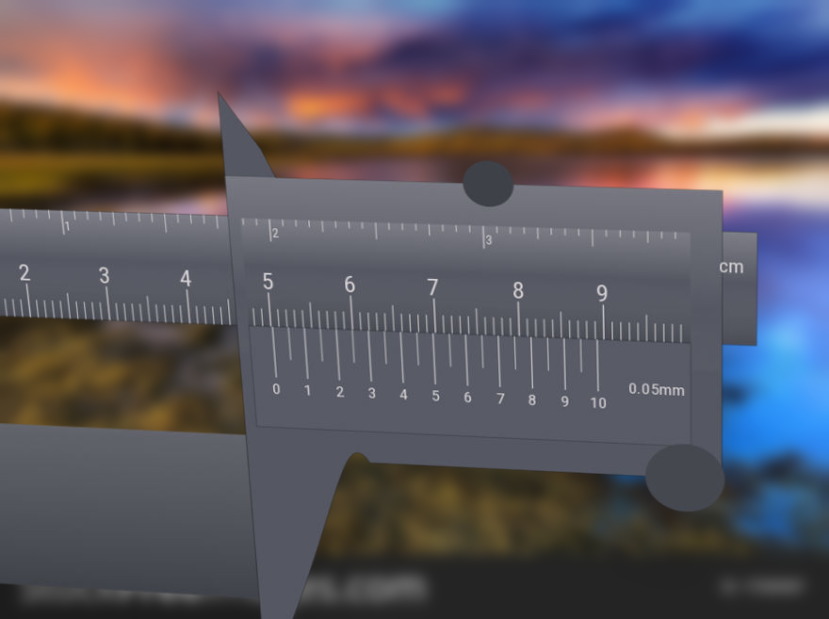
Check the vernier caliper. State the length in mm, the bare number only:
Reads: 50.2
